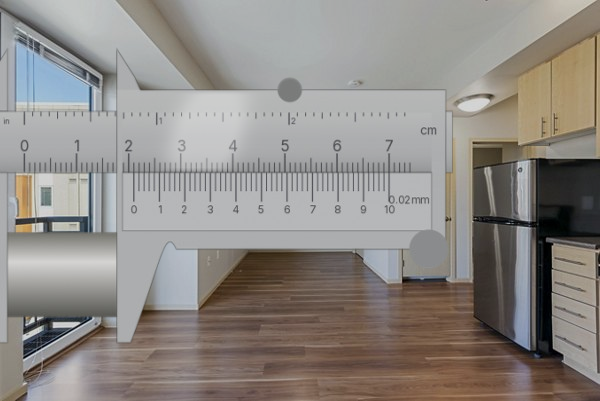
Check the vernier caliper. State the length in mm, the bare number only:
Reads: 21.0
